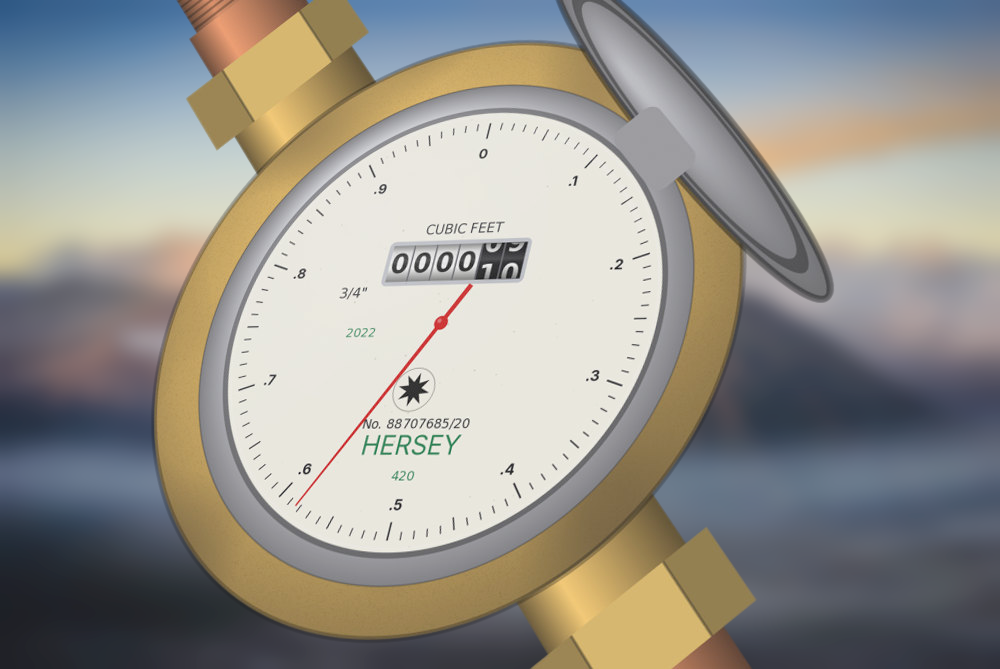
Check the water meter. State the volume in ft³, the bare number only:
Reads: 9.58
